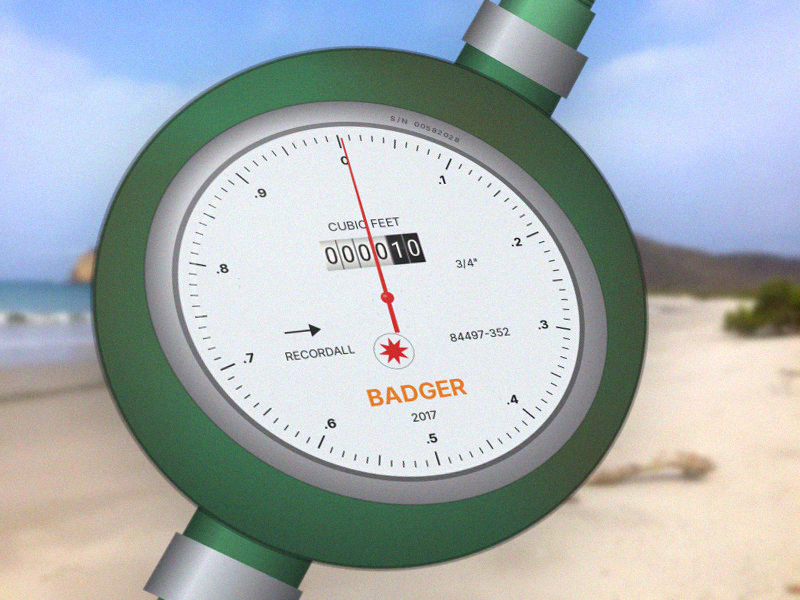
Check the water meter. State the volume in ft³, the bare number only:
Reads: 10.00
